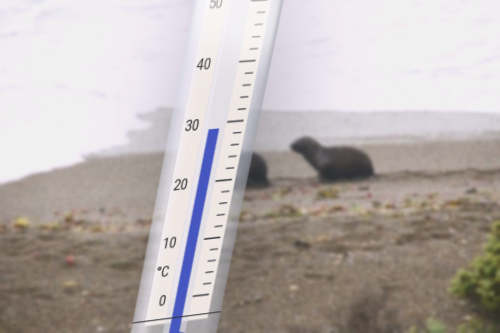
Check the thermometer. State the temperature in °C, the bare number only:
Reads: 29
